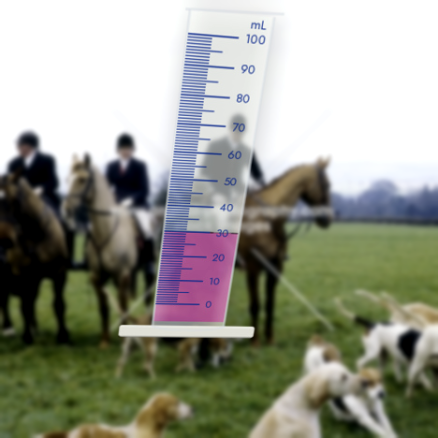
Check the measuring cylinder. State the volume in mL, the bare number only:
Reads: 30
